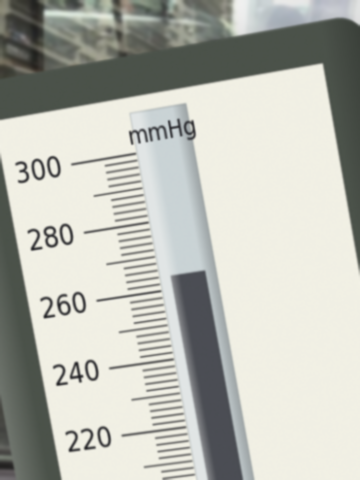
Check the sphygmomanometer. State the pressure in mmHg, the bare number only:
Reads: 264
